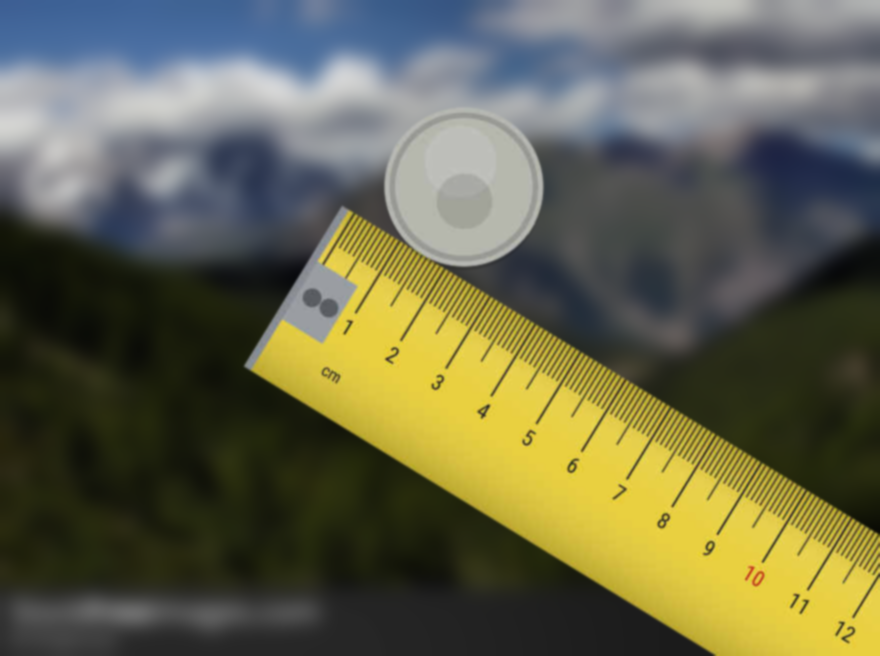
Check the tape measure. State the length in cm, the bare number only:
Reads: 3
